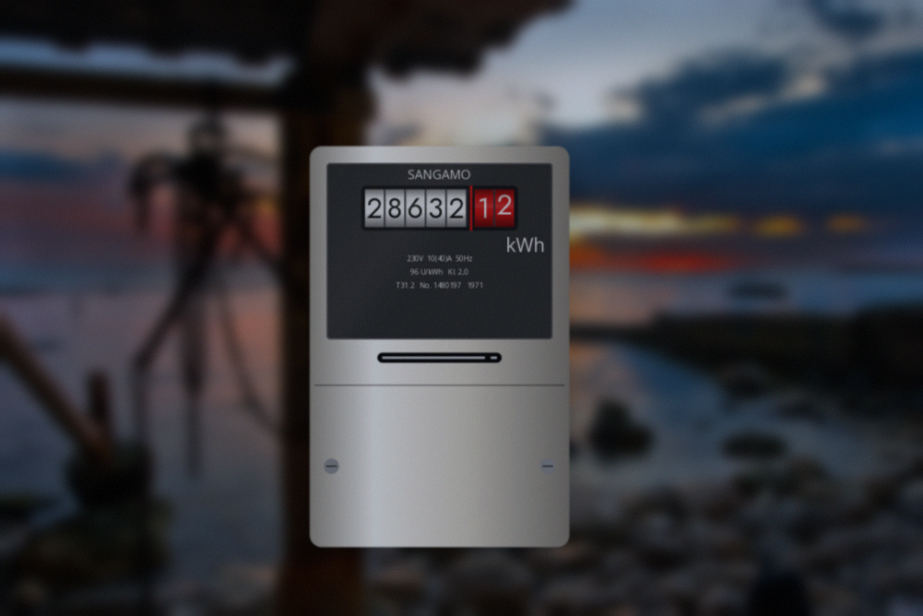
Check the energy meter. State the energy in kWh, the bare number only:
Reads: 28632.12
